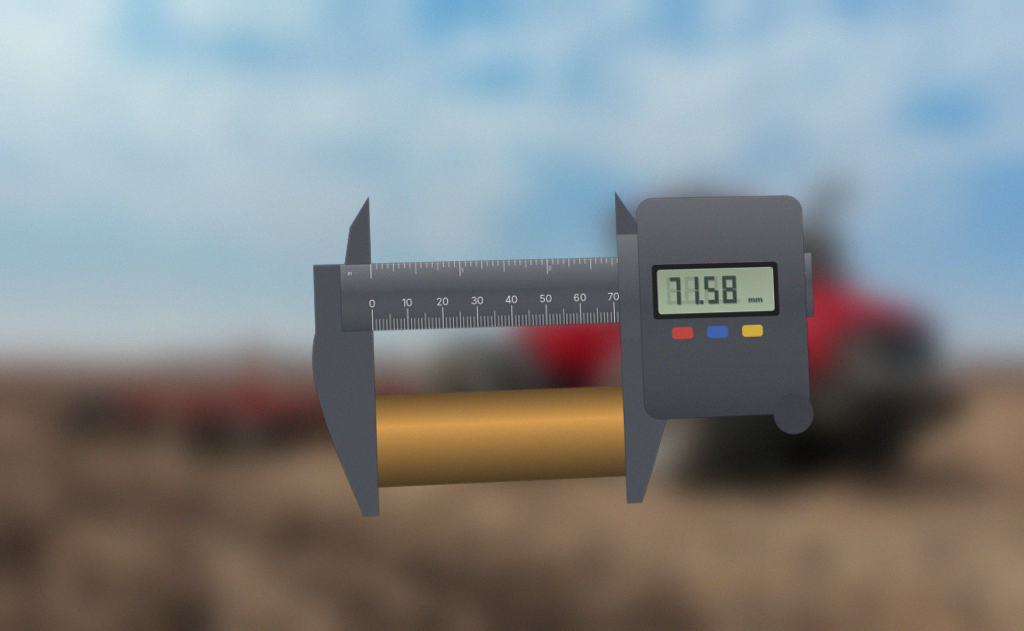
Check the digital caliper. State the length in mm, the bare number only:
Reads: 71.58
